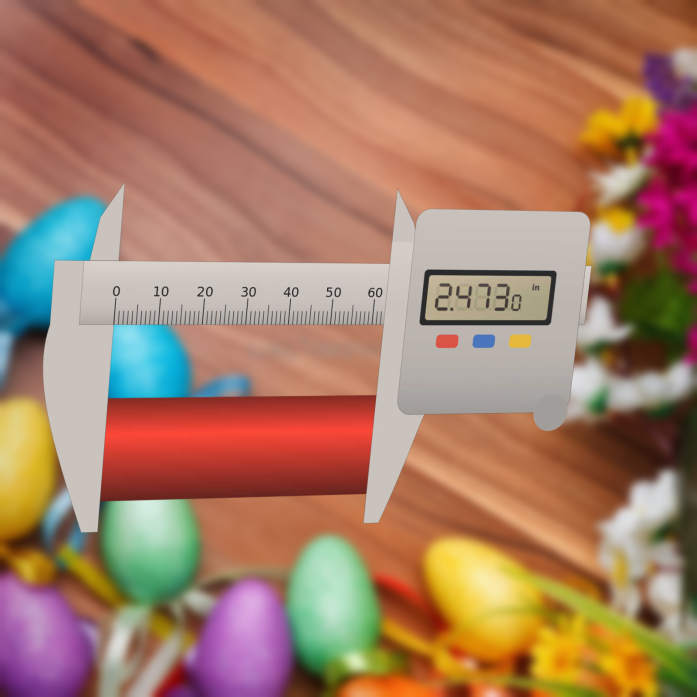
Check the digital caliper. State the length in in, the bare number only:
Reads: 2.4730
